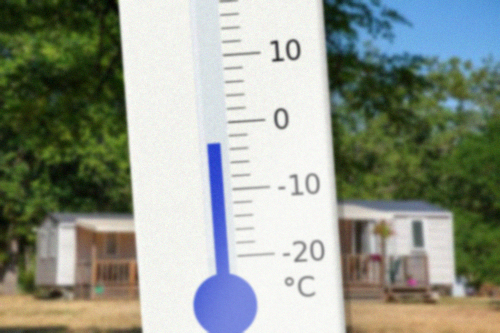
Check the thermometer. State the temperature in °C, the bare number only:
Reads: -3
